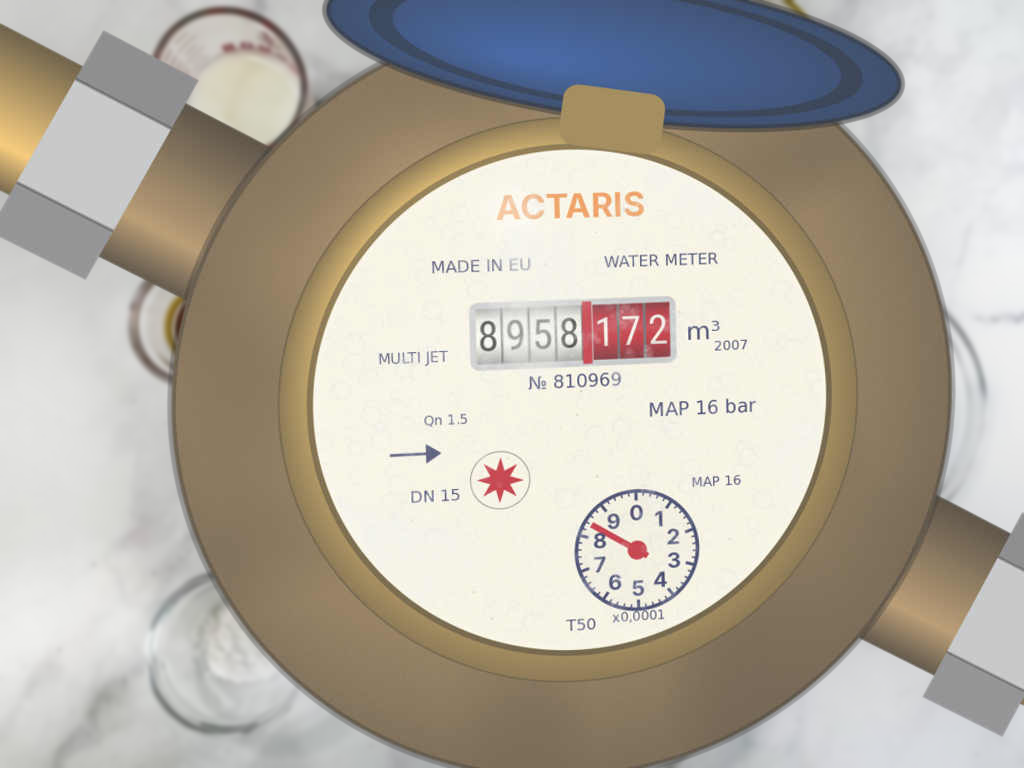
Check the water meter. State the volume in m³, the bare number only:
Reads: 8958.1728
